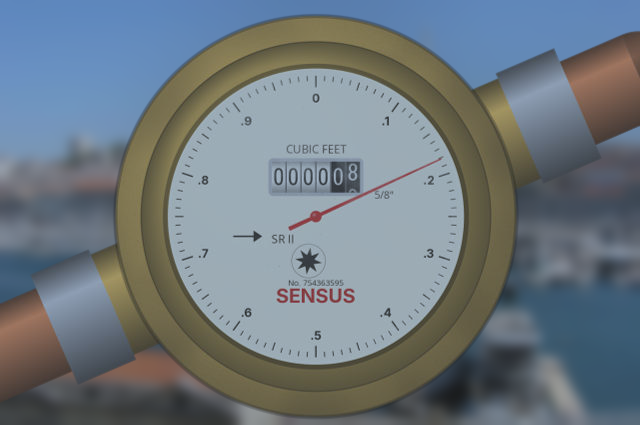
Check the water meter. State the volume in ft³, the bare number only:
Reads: 8.18
